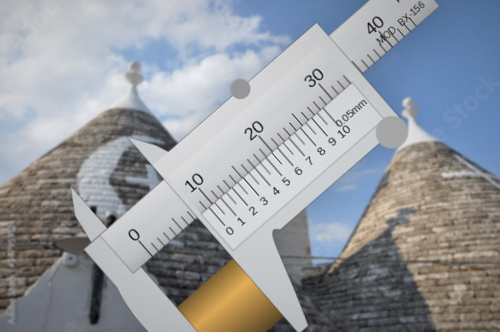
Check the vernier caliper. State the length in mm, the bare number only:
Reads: 9.4
